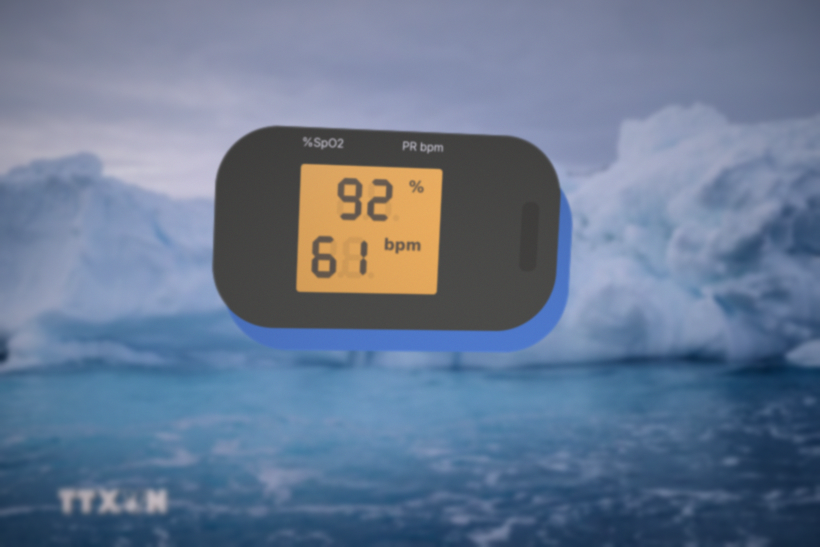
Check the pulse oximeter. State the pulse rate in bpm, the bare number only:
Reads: 61
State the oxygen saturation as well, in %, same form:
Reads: 92
